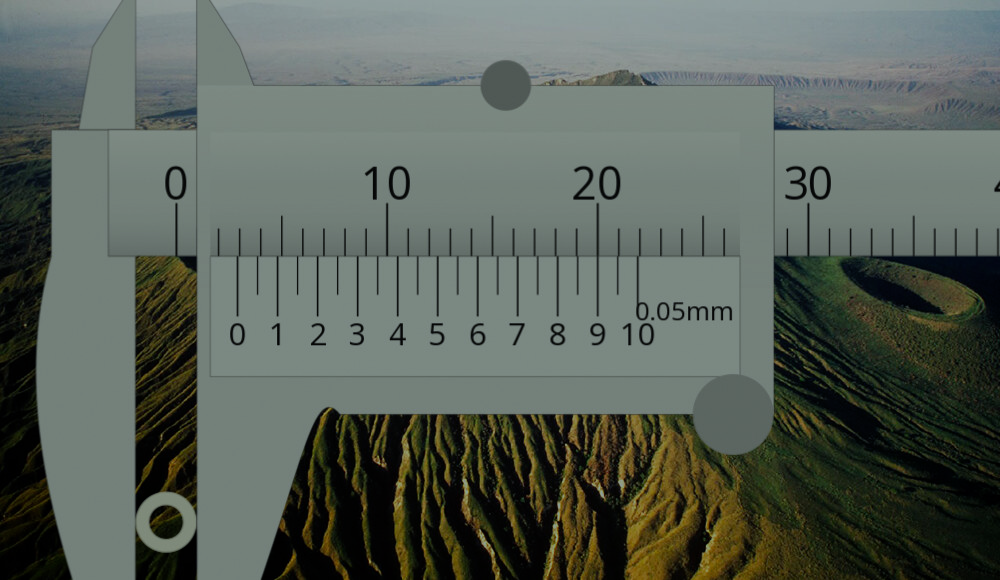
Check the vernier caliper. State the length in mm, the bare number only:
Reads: 2.9
